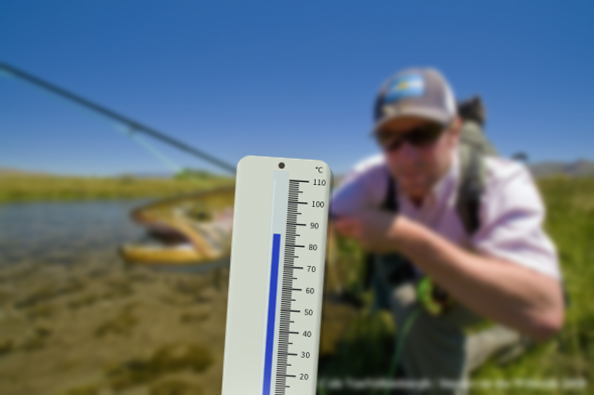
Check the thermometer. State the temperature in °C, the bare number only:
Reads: 85
